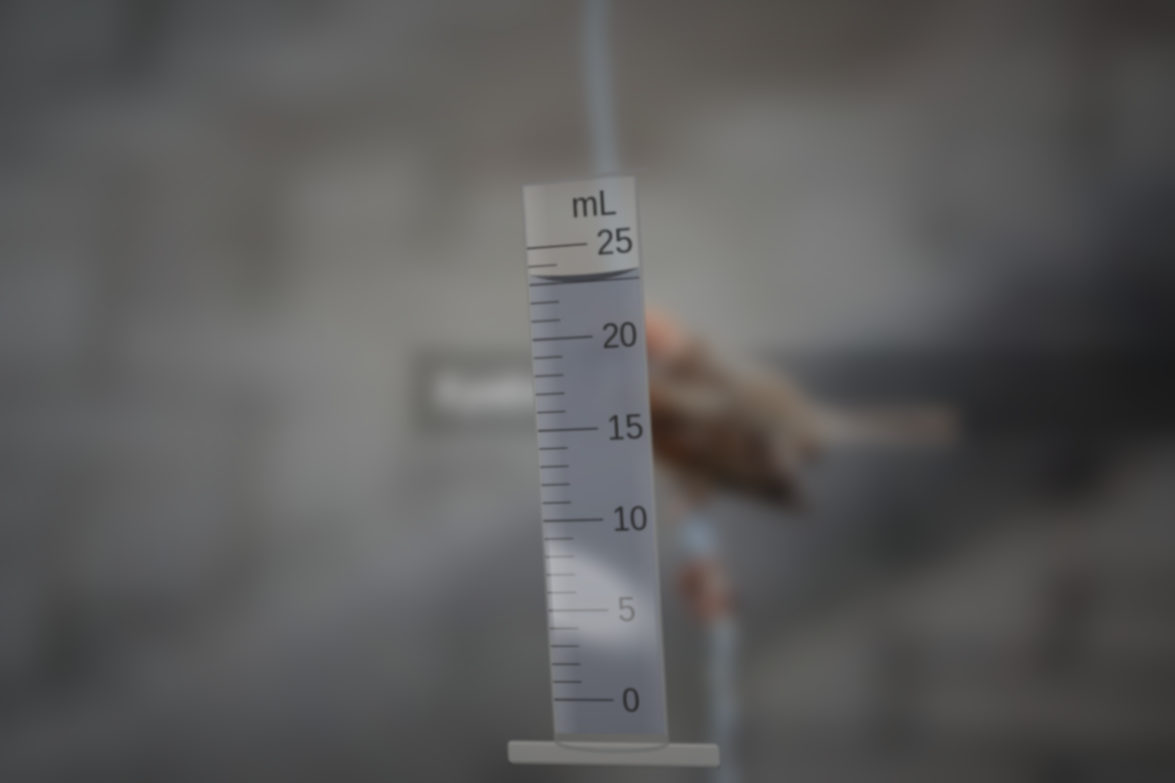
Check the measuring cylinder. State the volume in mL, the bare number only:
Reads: 23
